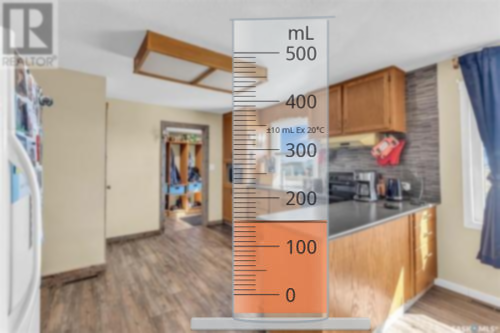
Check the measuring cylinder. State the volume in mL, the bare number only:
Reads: 150
